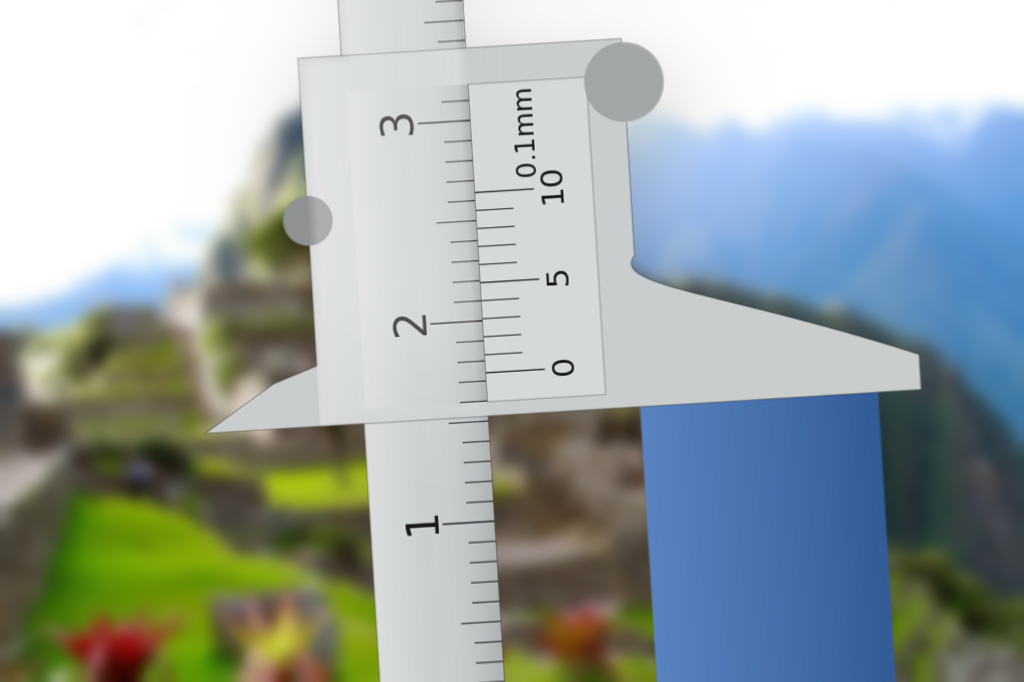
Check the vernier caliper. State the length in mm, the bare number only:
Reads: 17.4
